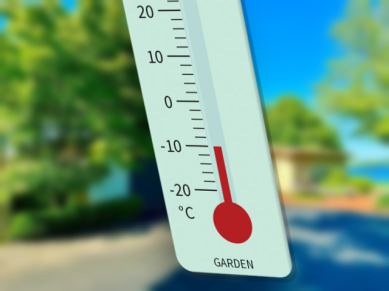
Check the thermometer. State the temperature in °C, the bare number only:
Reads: -10
